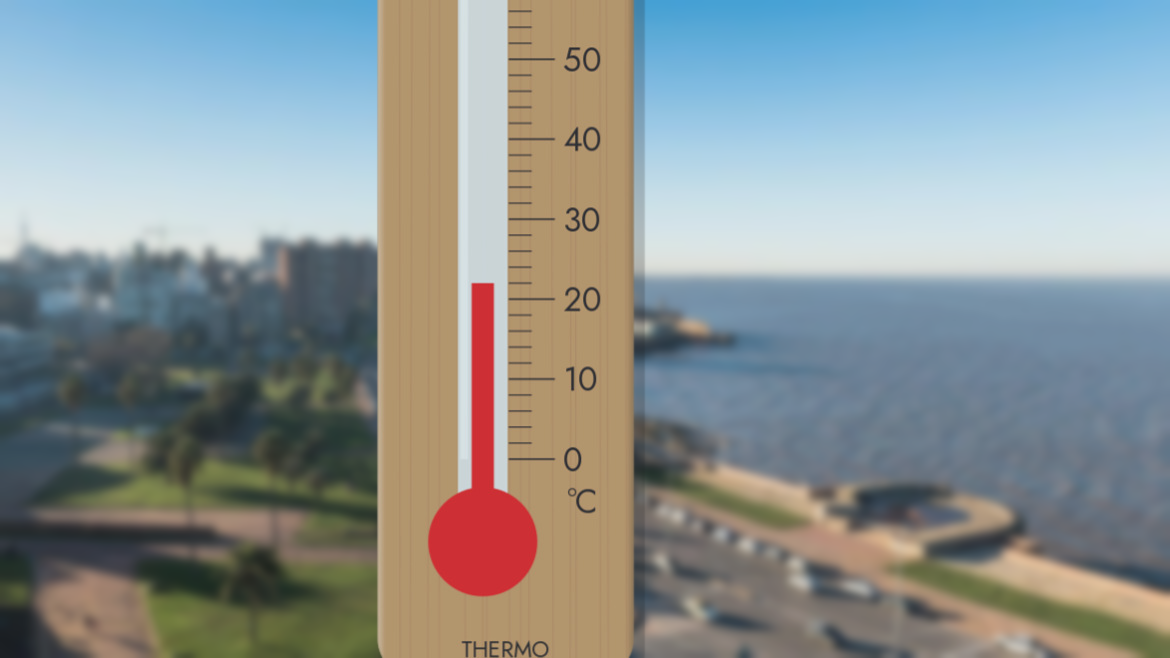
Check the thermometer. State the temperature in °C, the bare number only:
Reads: 22
